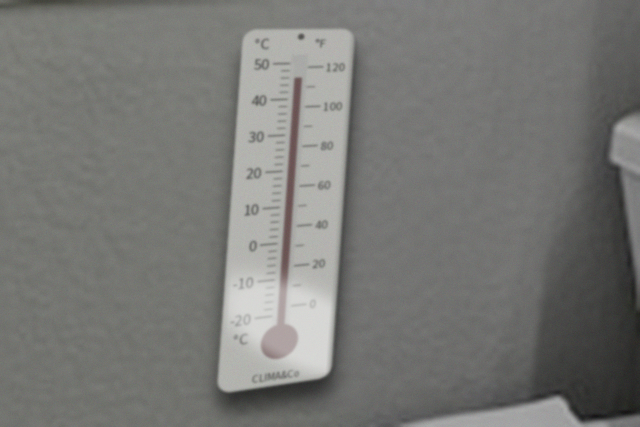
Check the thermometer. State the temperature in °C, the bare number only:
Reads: 46
